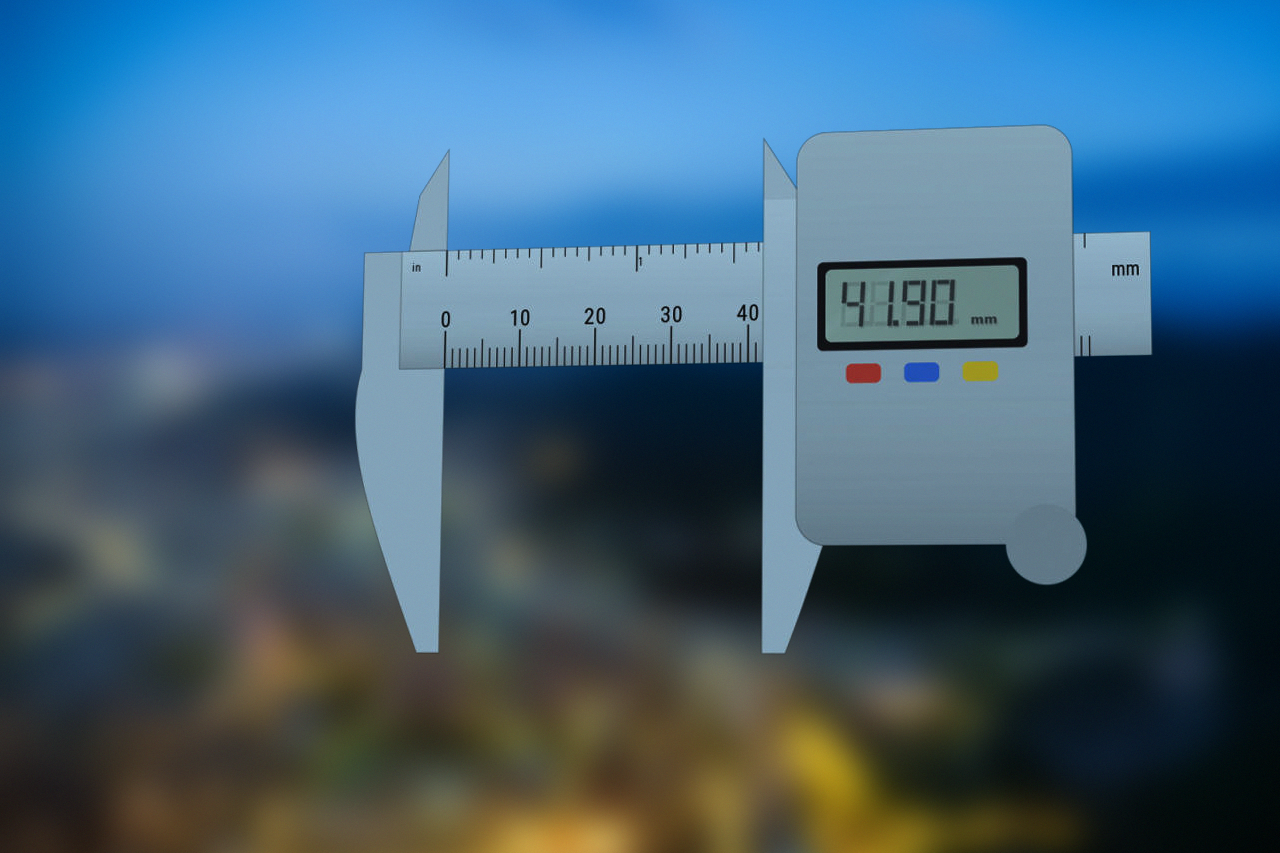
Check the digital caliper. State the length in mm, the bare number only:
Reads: 41.90
